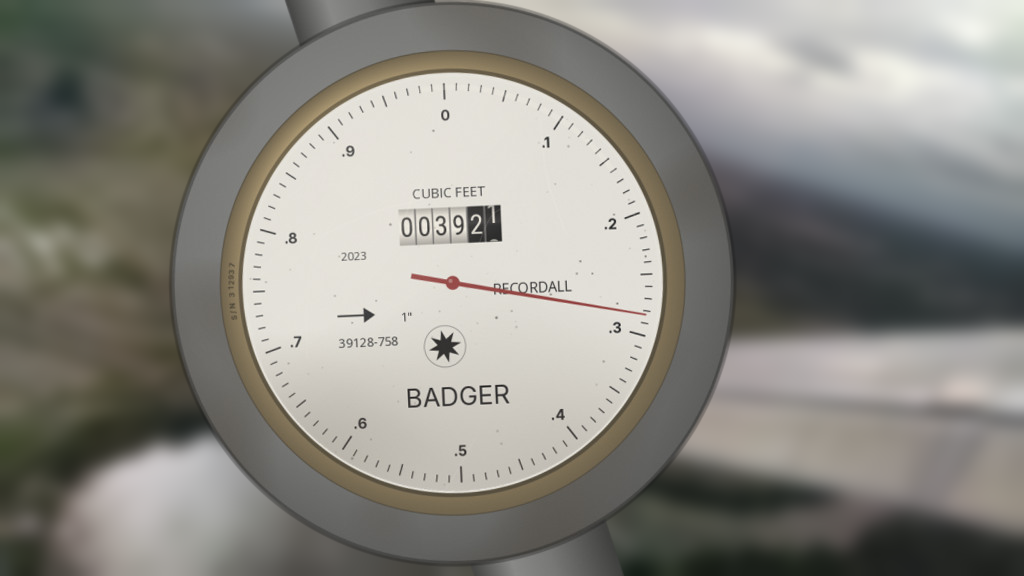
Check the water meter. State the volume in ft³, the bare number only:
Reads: 3921.28
